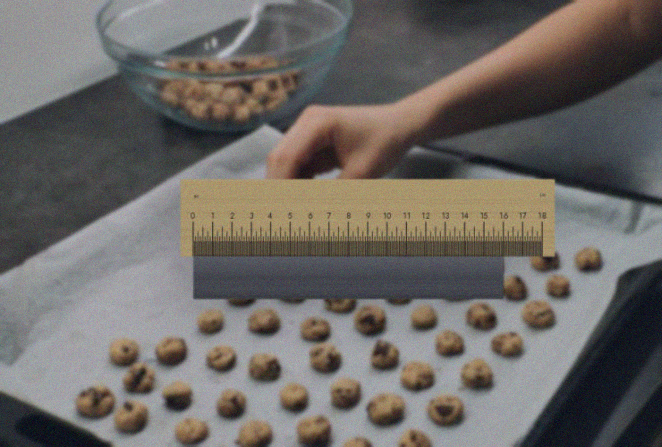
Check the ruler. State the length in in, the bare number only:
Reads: 16
